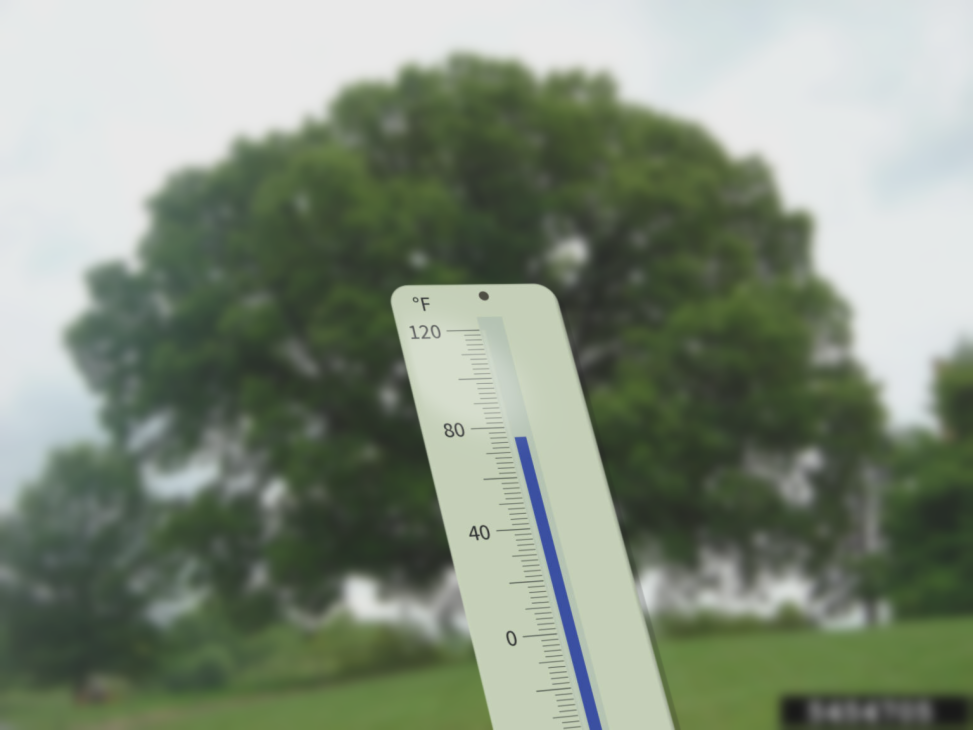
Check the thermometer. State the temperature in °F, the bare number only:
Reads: 76
